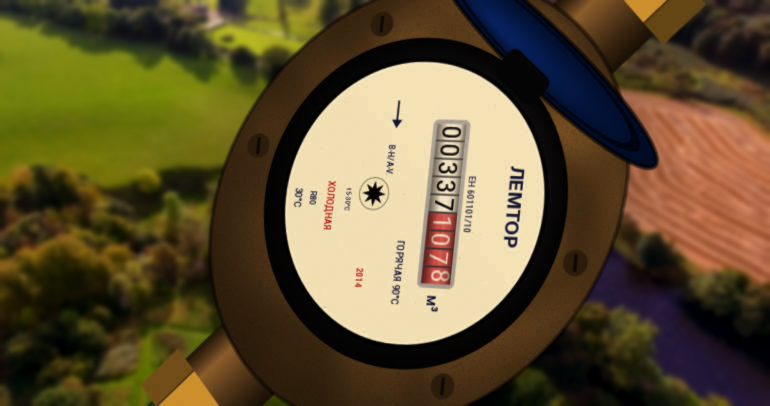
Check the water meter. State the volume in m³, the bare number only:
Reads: 337.1078
